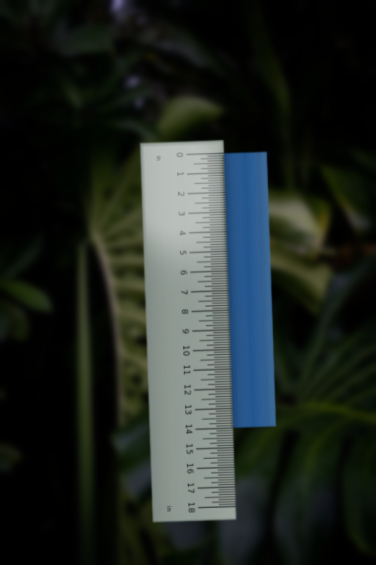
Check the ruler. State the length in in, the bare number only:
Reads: 14
